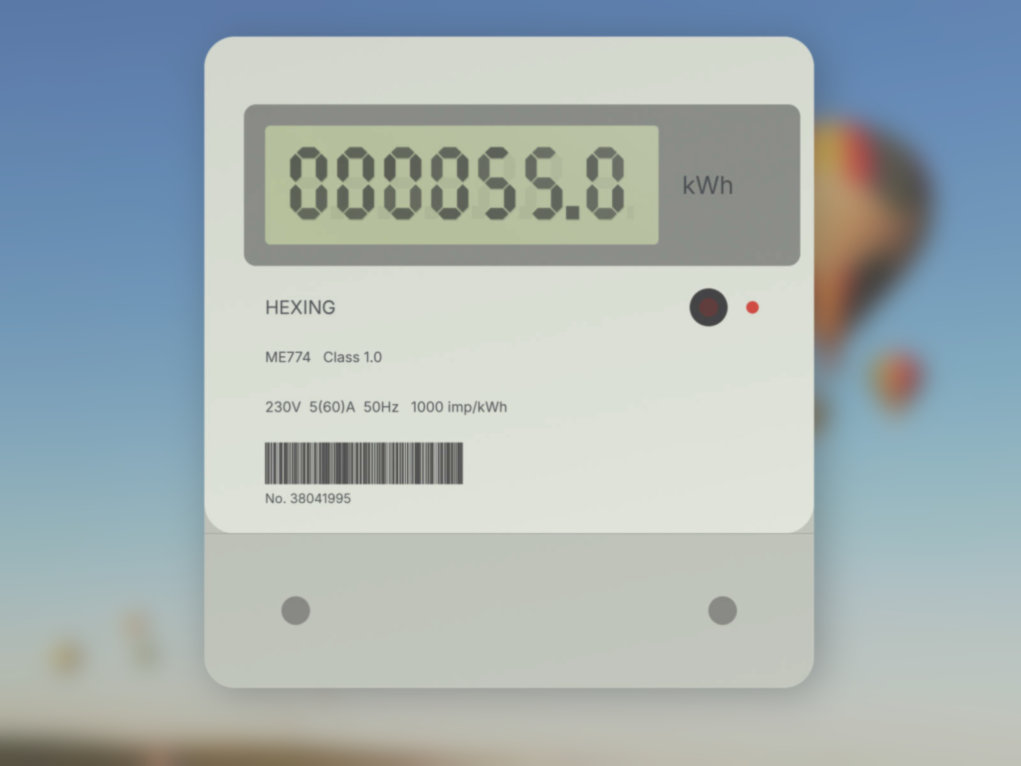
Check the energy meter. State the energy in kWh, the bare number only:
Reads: 55.0
